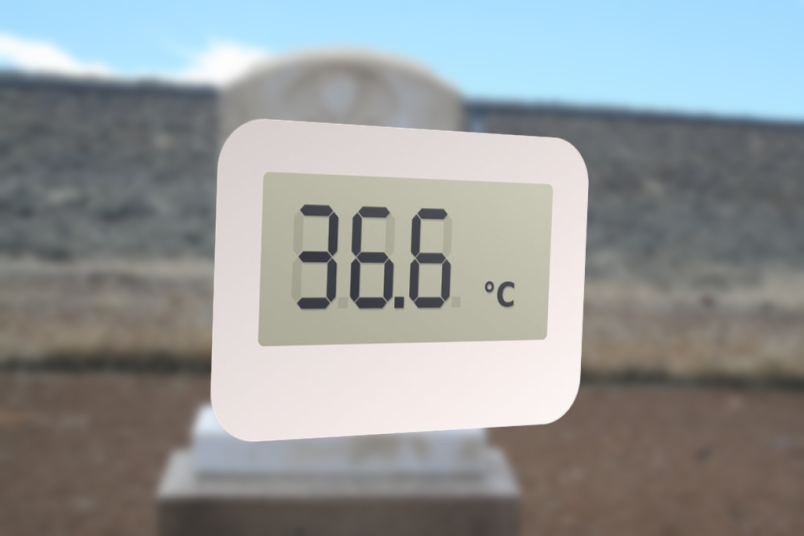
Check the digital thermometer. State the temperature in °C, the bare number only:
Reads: 36.6
